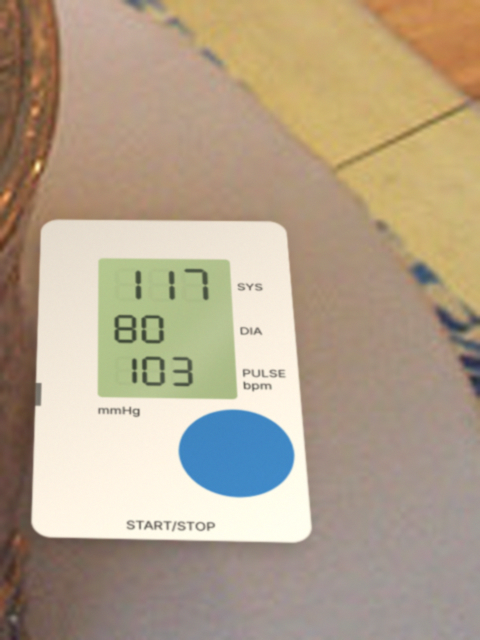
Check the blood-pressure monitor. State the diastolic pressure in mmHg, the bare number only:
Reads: 80
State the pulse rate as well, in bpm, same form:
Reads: 103
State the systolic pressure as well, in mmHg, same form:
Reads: 117
